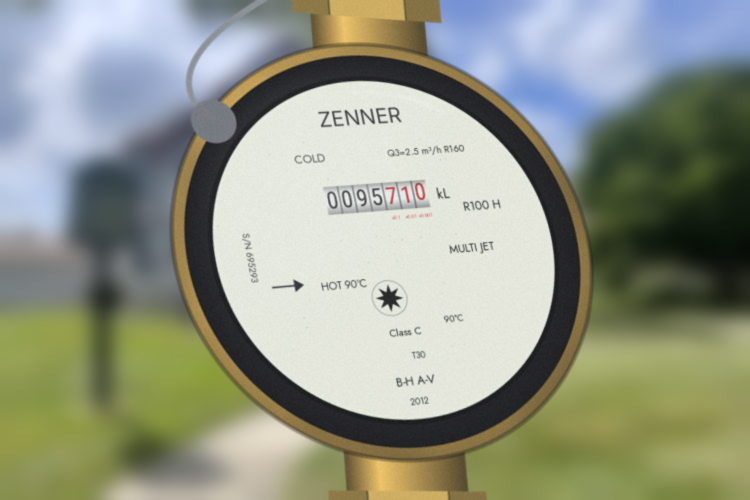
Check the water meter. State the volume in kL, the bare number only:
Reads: 95.710
